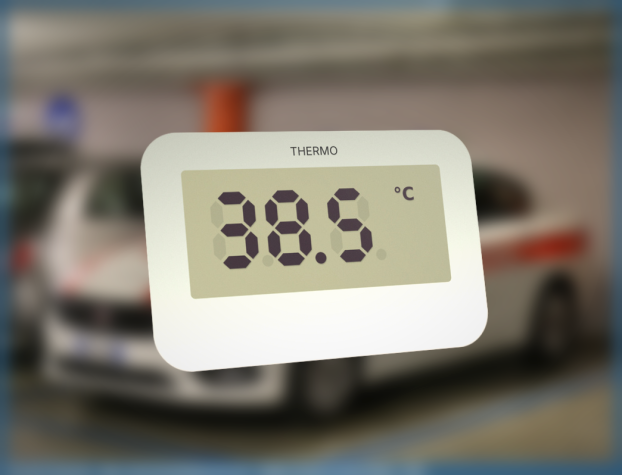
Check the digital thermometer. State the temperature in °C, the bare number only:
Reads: 38.5
